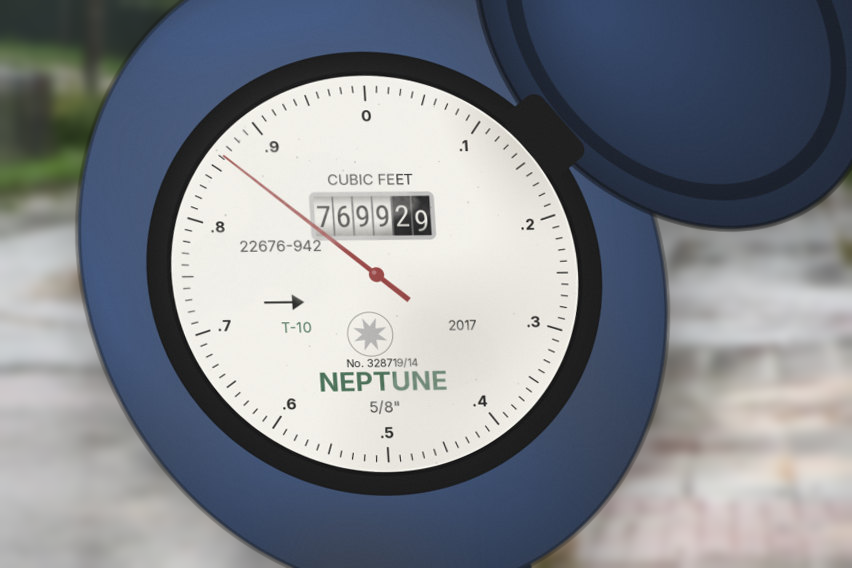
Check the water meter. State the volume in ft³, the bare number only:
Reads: 769928.86
